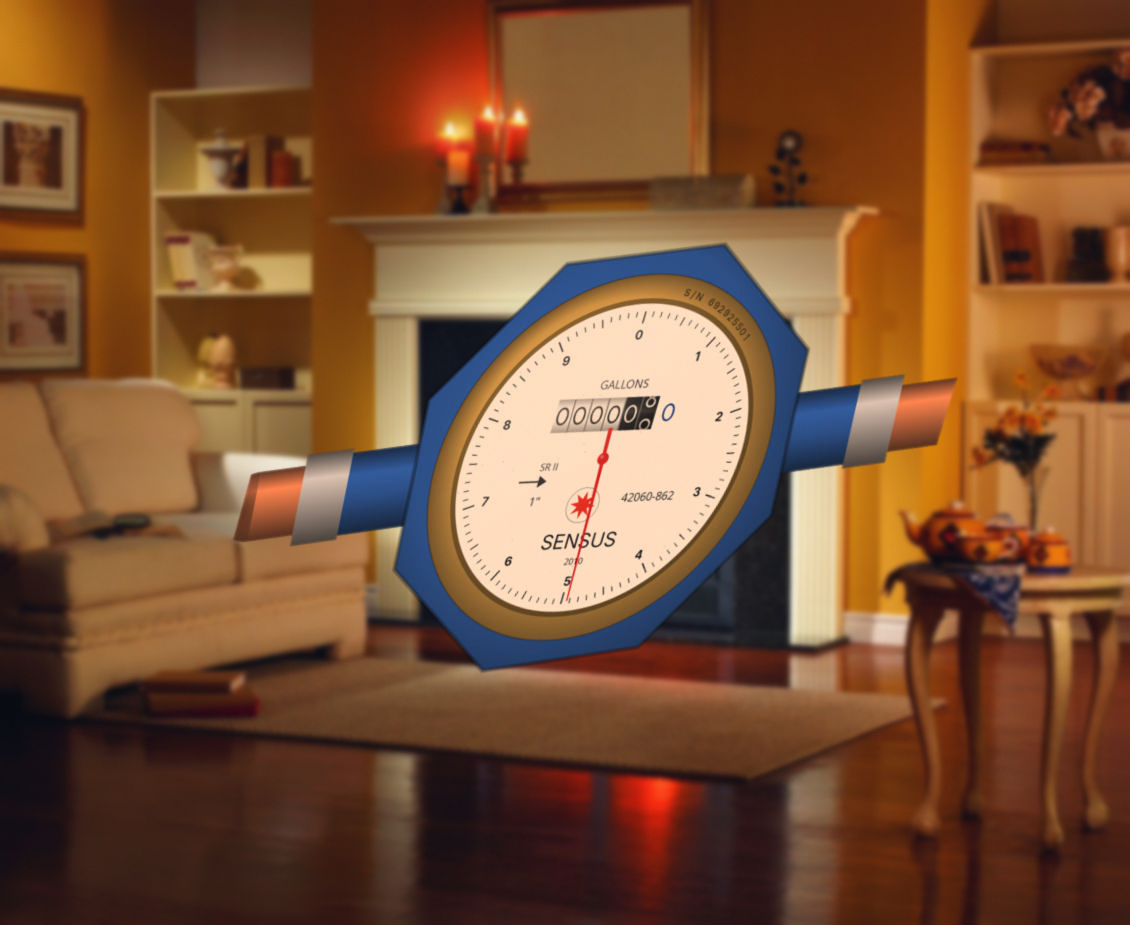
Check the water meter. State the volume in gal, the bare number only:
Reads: 84.9
